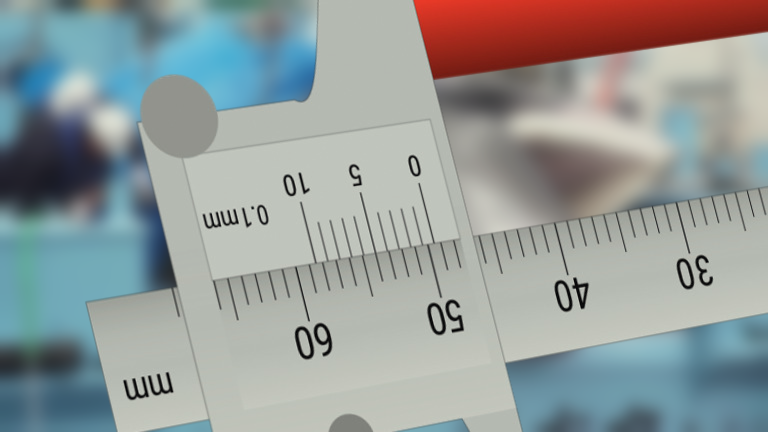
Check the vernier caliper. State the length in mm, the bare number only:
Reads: 49.5
